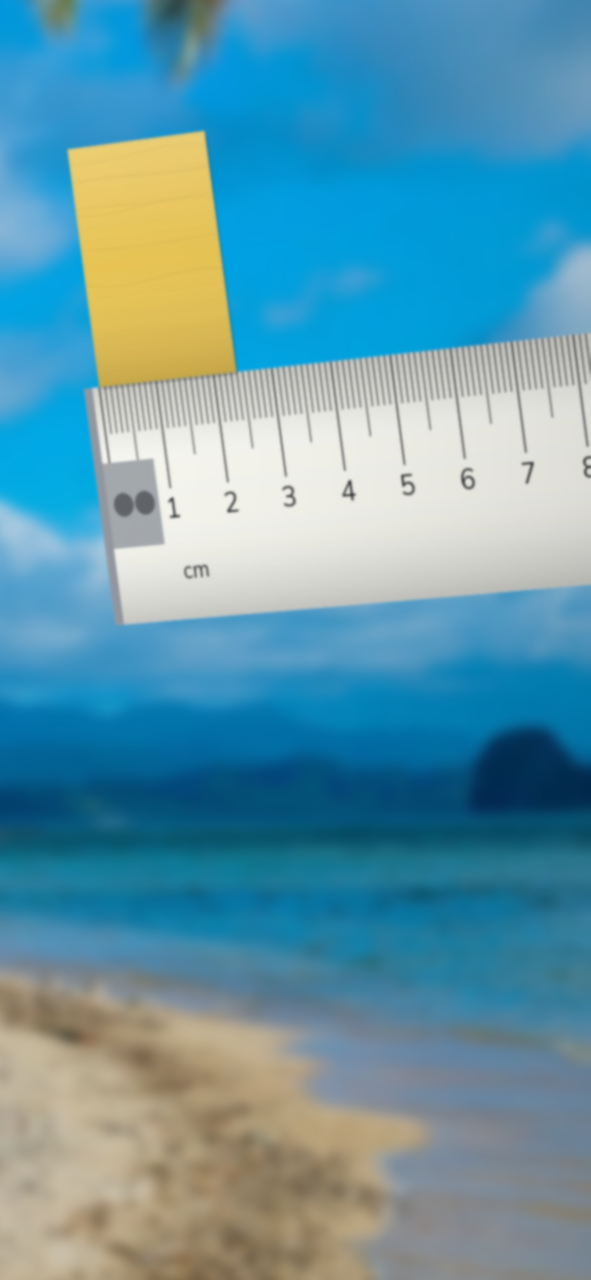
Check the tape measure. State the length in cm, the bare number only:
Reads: 2.4
